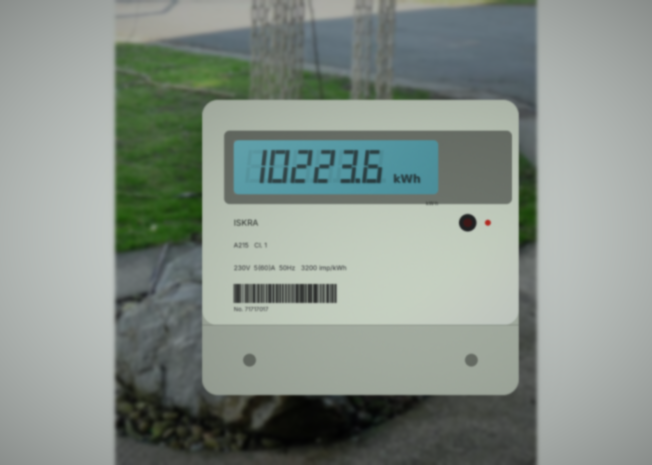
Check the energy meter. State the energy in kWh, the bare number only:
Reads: 10223.6
